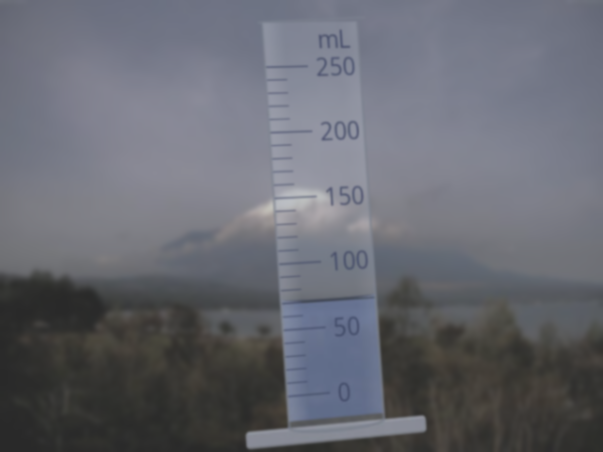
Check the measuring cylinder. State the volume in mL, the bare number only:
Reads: 70
